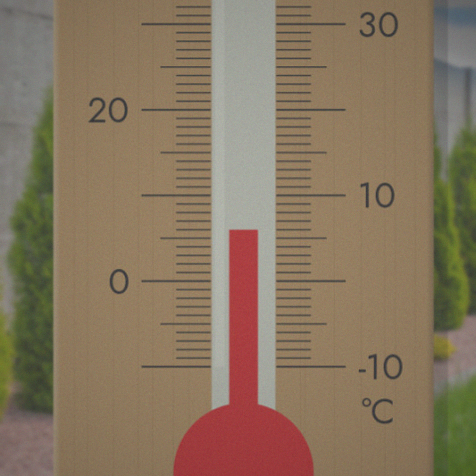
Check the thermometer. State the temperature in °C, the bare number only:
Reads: 6
